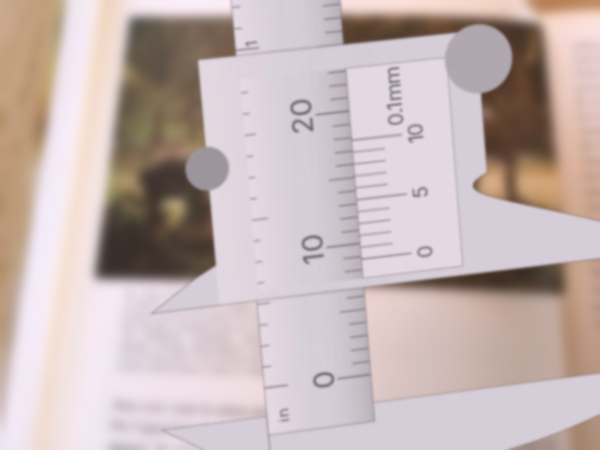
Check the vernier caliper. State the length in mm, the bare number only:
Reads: 8.8
